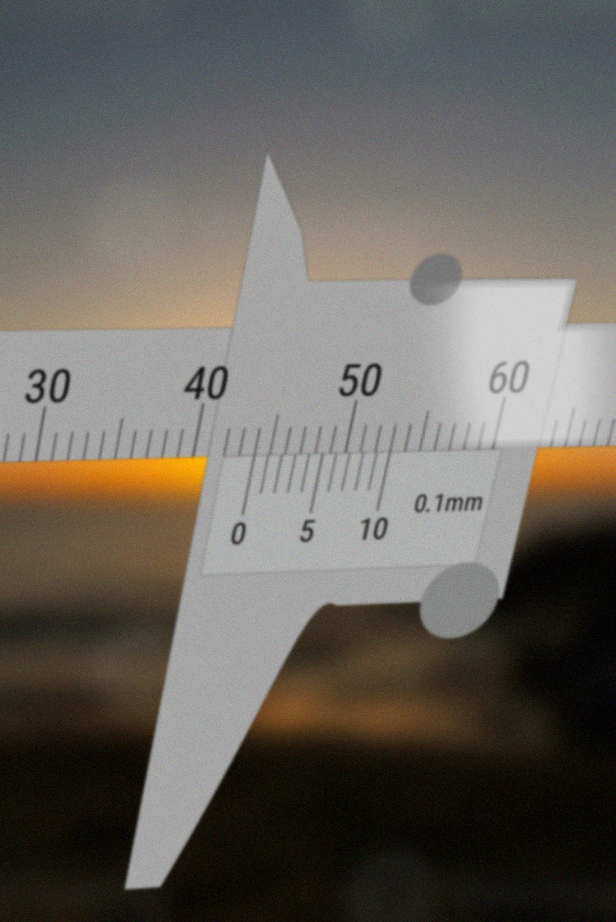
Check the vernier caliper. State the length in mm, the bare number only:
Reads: 44.0
